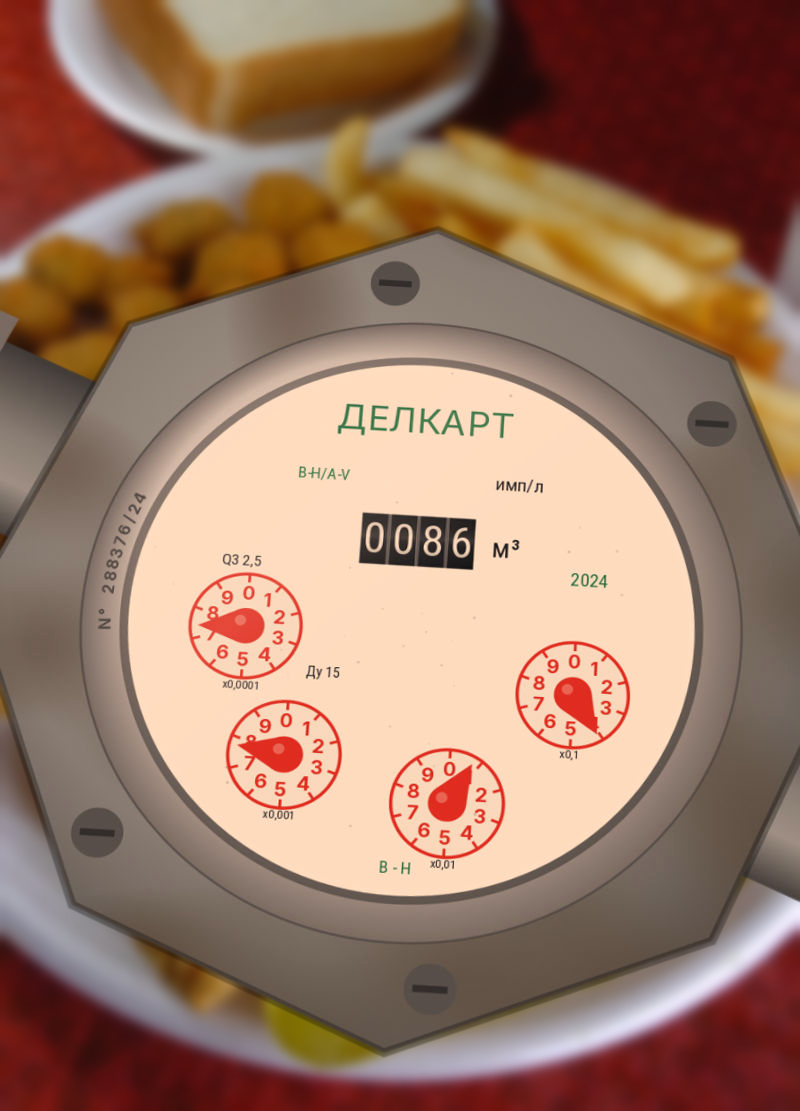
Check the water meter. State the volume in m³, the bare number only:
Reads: 86.4077
